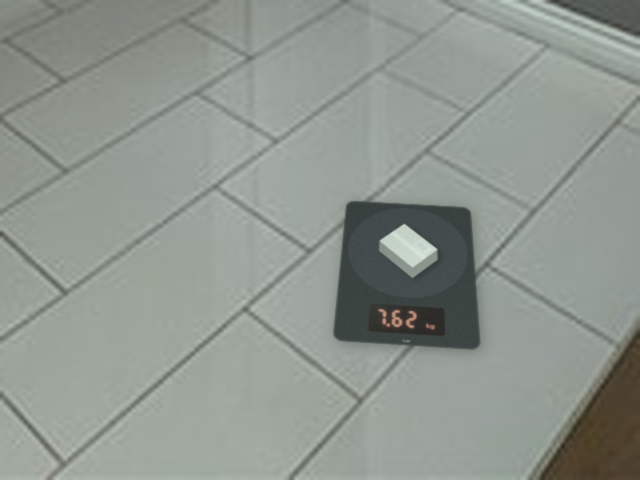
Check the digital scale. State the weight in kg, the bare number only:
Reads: 7.62
